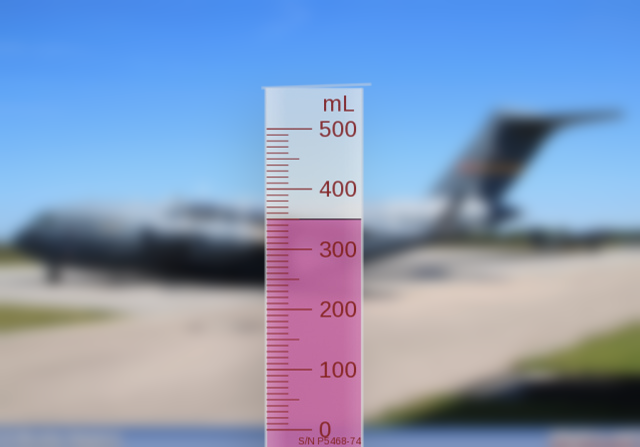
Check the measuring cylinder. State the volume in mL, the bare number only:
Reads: 350
